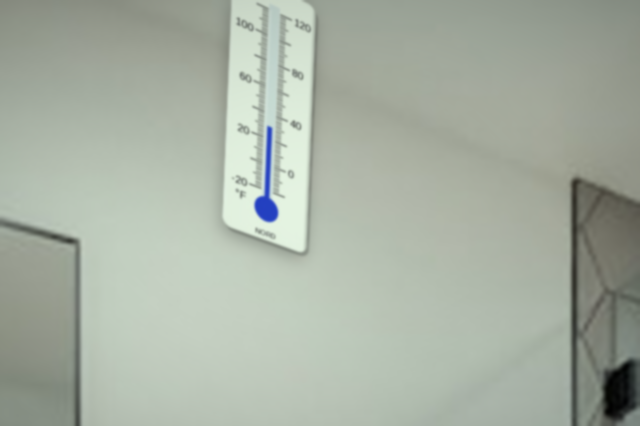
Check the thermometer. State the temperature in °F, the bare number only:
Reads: 30
